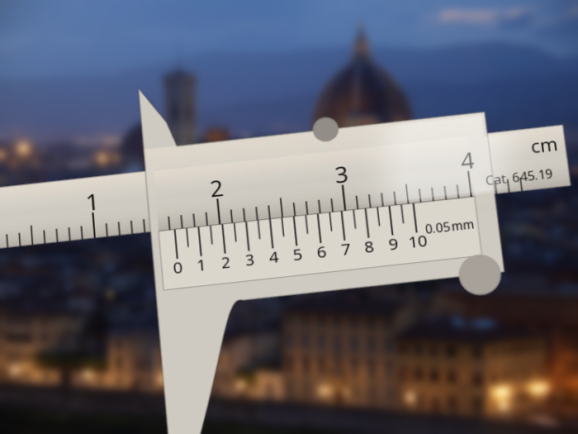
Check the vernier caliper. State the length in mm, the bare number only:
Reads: 16.4
